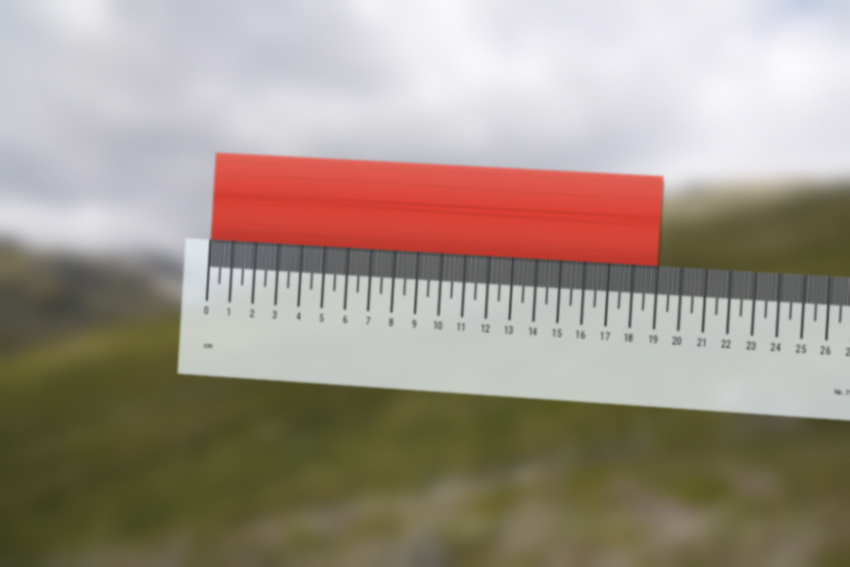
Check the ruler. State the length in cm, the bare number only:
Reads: 19
